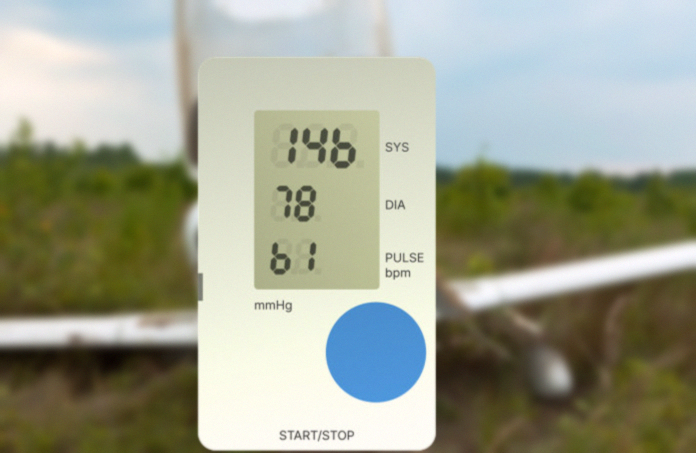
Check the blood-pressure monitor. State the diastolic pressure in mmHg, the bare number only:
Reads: 78
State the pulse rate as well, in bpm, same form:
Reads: 61
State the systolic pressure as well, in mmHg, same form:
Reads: 146
